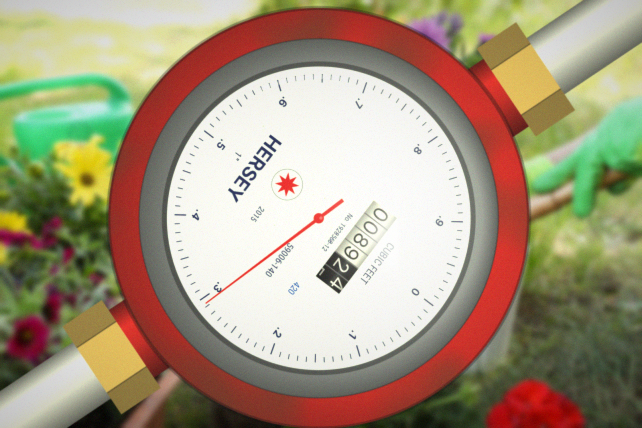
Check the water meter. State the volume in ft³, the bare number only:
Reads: 8924.29
